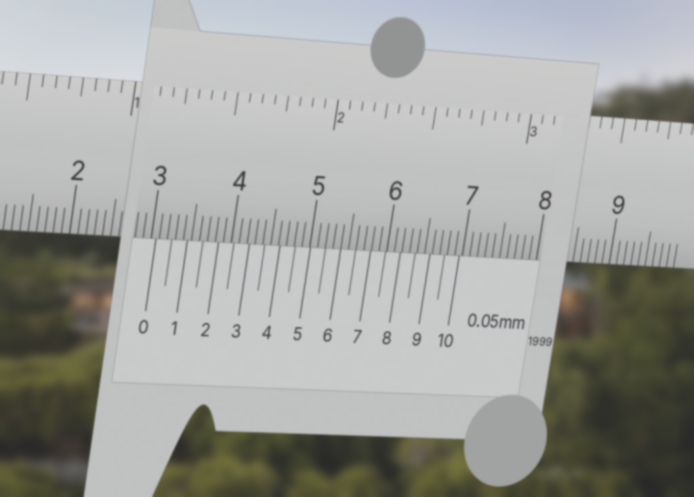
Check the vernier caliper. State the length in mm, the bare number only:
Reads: 30.6
